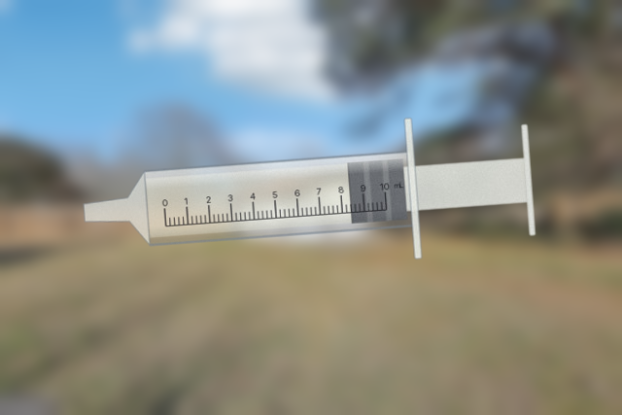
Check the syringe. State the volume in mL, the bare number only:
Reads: 8.4
